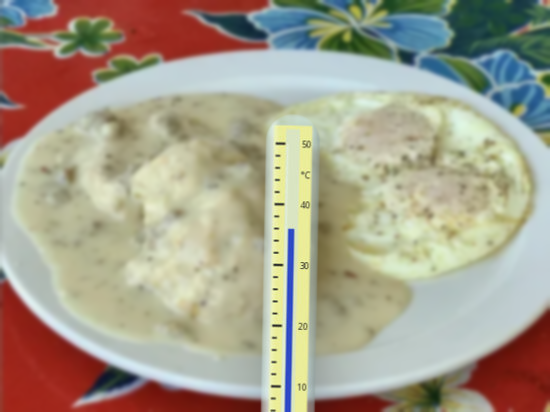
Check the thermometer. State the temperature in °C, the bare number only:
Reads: 36
